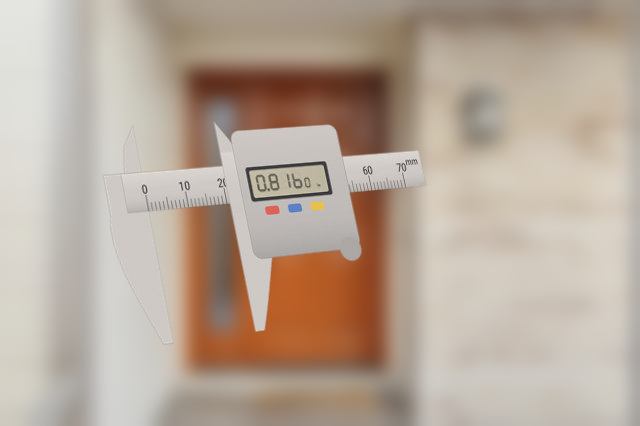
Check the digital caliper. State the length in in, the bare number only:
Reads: 0.8160
